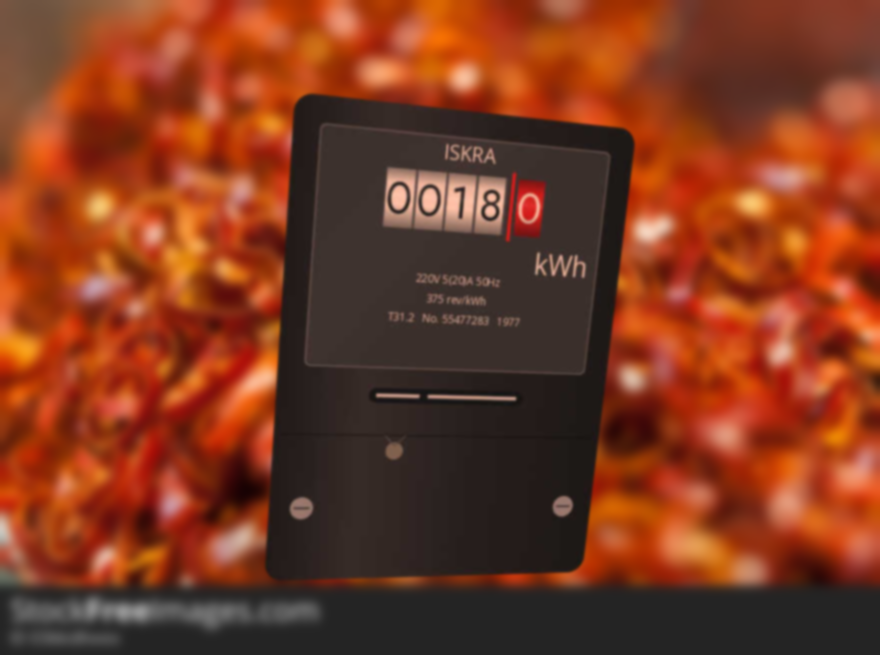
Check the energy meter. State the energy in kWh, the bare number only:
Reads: 18.0
